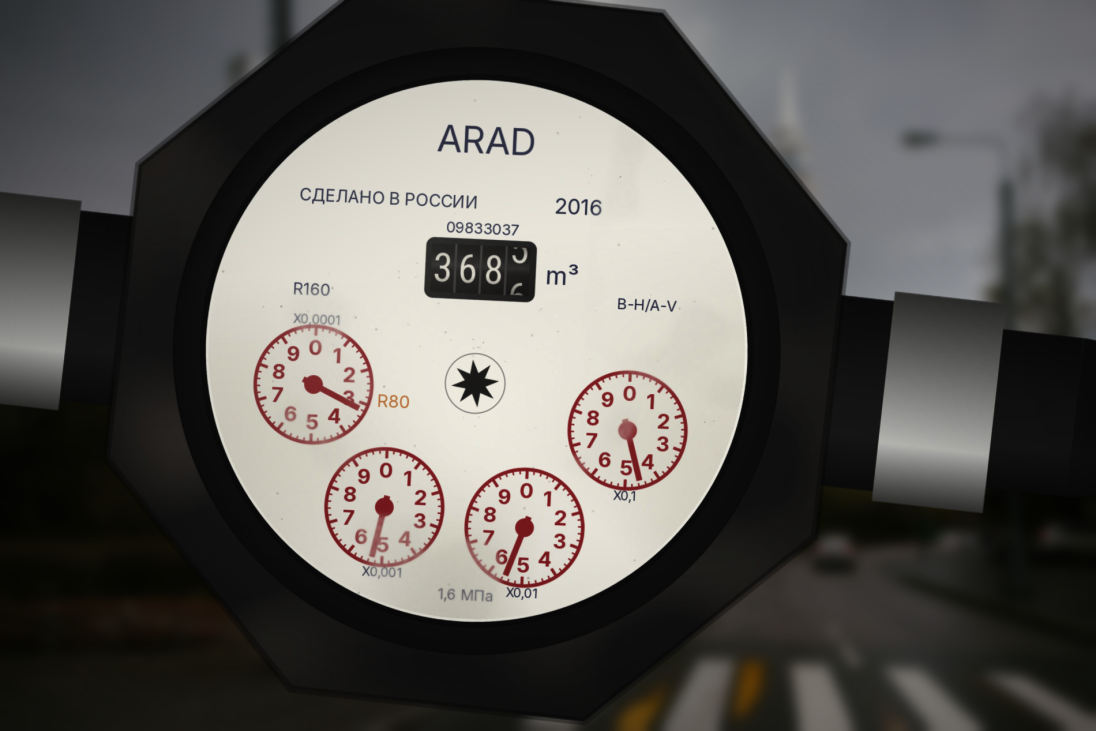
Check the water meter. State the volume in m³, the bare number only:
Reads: 3685.4553
